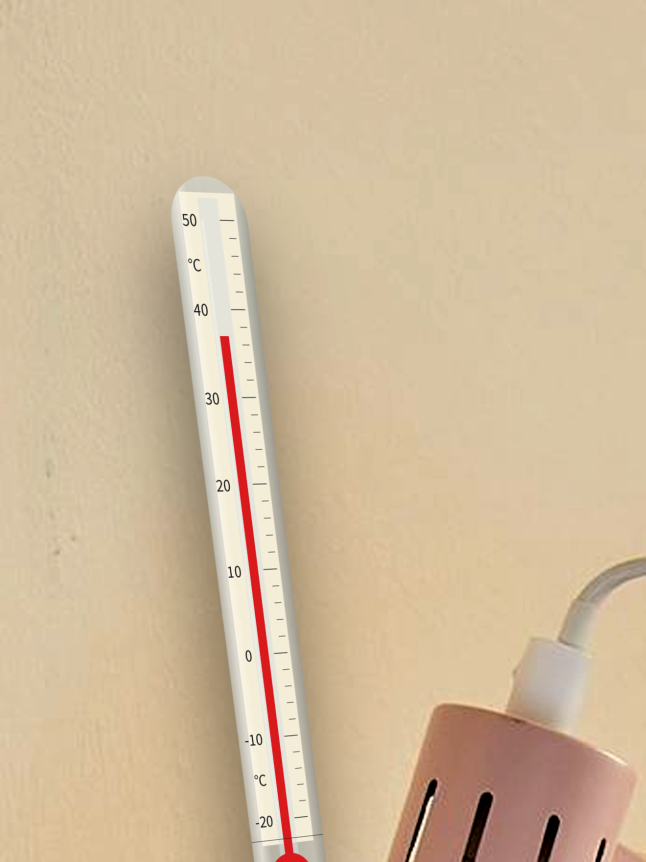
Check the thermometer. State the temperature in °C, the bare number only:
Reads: 37
